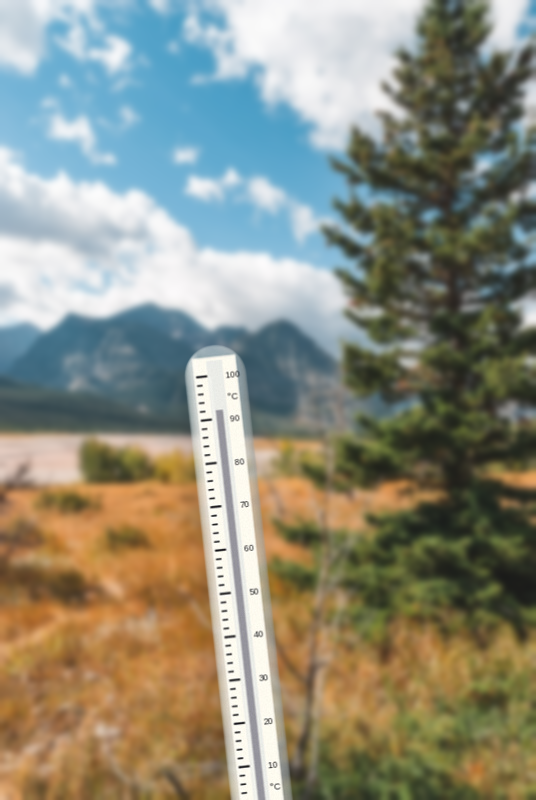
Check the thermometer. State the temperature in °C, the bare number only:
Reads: 92
